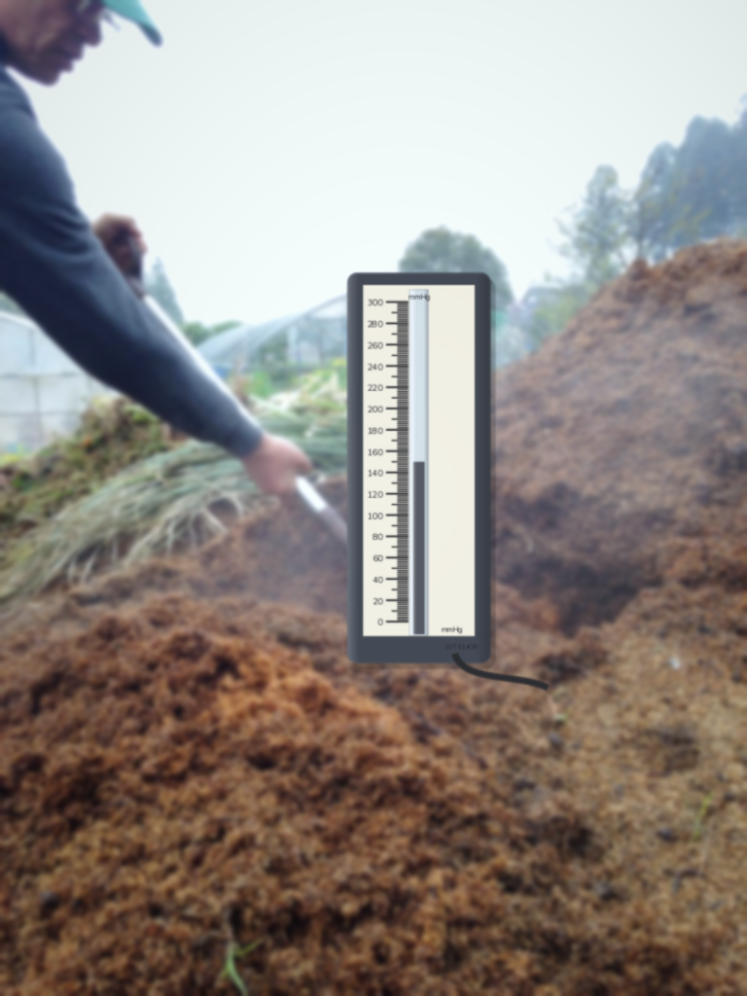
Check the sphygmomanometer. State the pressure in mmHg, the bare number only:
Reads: 150
